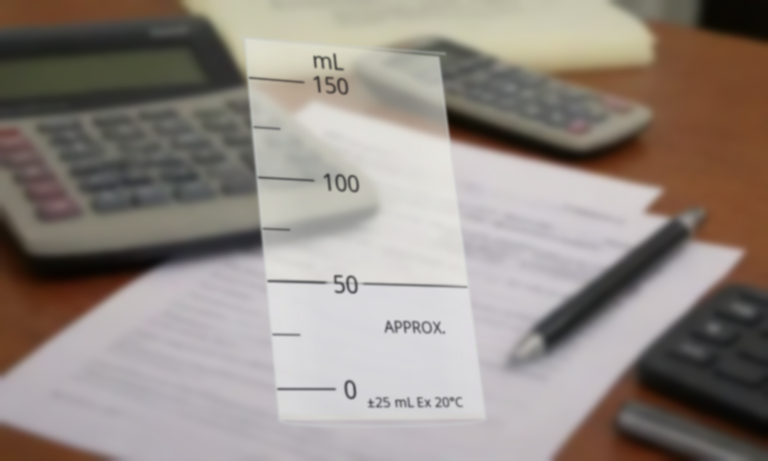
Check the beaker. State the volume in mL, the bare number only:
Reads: 50
